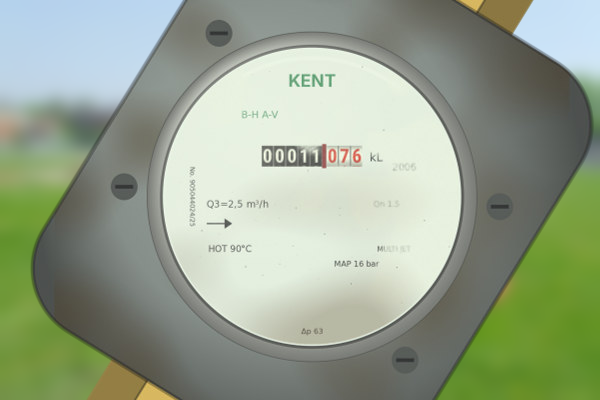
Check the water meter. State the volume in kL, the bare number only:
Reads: 11.076
